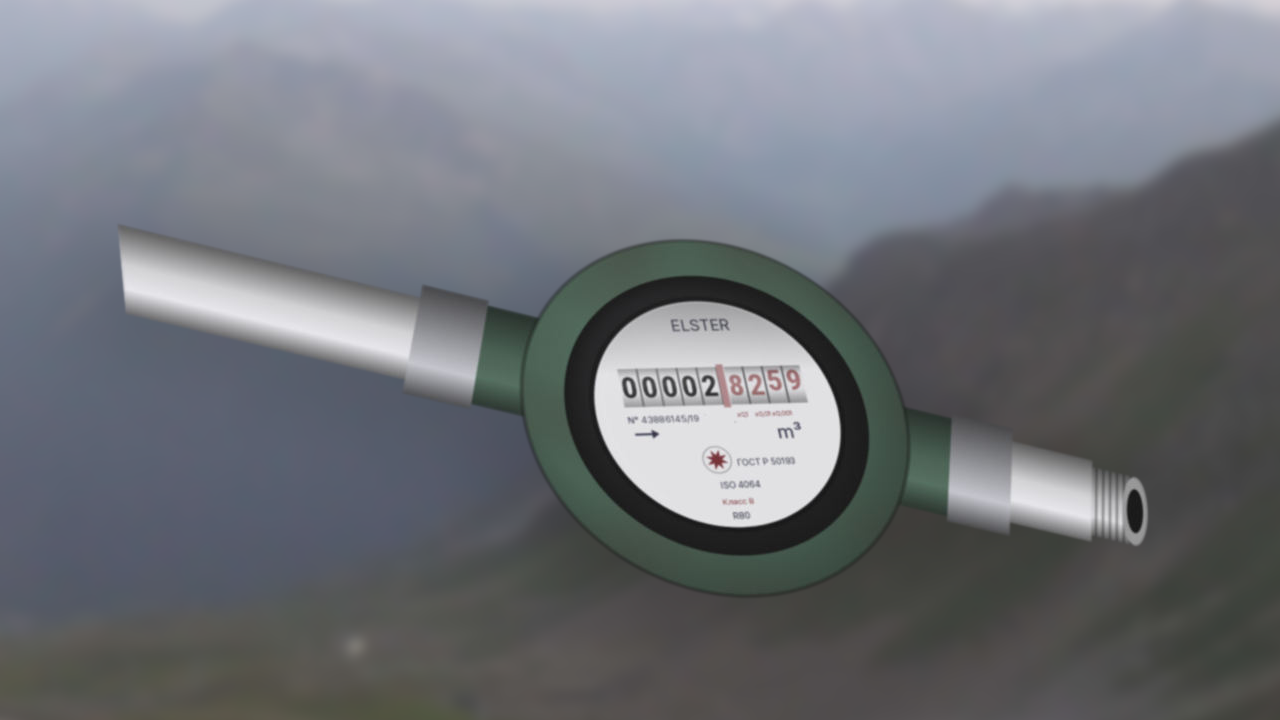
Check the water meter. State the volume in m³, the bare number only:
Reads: 2.8259
